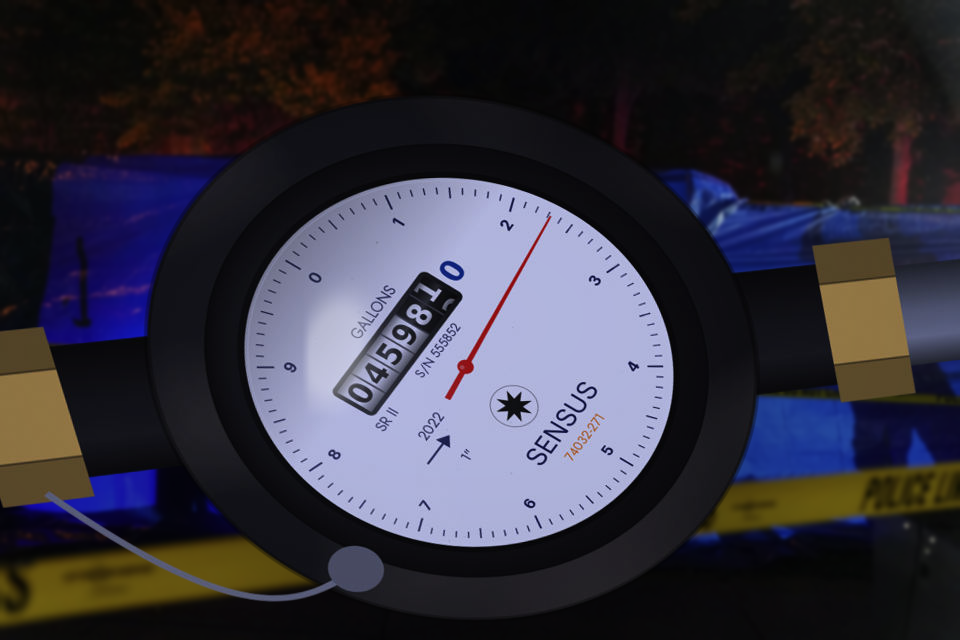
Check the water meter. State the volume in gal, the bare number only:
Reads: 459812.3
